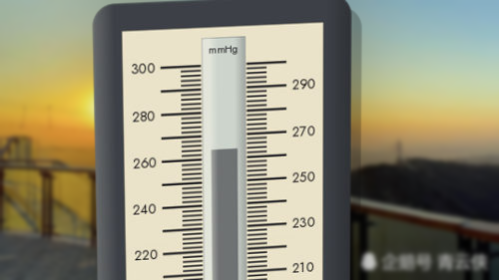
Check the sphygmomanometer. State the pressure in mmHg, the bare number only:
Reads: 264
